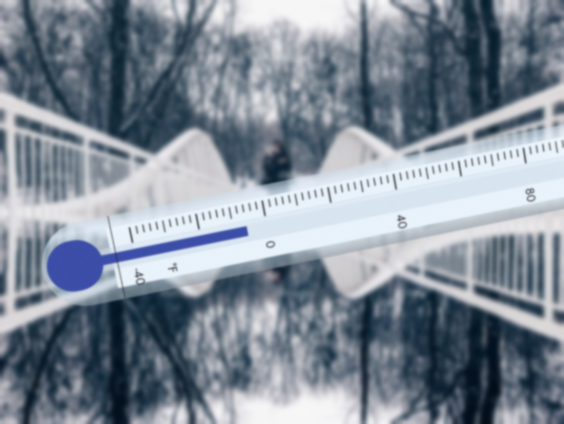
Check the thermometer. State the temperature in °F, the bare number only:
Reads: -6
